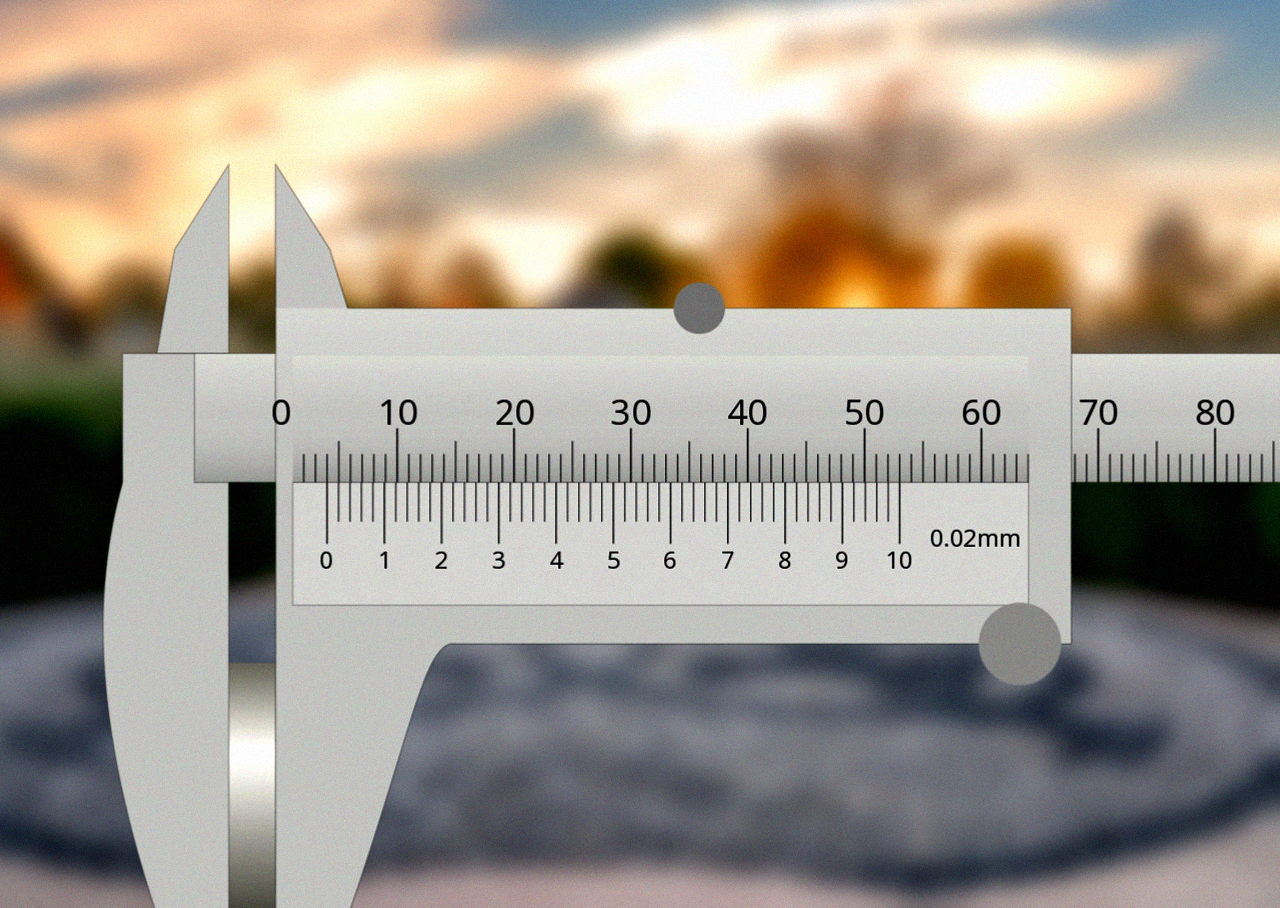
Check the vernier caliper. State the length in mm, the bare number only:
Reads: 4.0
